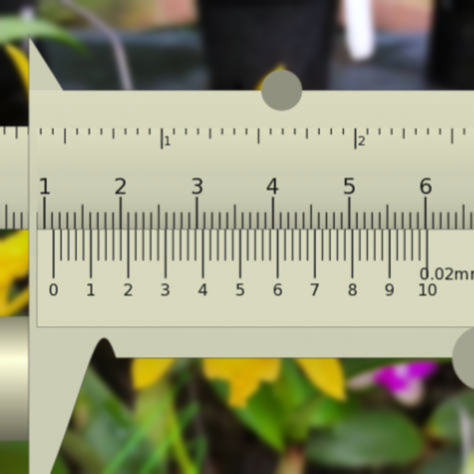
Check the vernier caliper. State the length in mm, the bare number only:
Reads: 11.2
